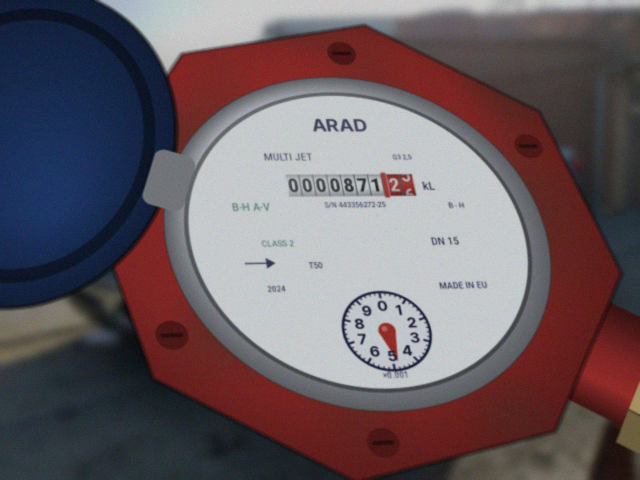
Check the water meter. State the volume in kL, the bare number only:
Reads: 871.254
